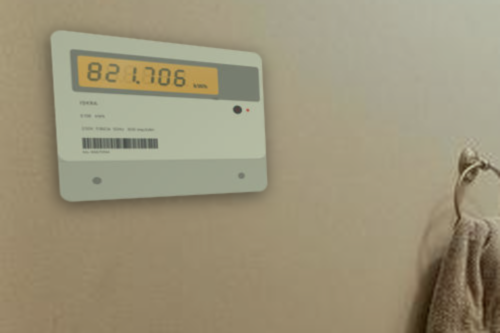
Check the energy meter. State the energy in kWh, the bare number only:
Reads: 821.706
